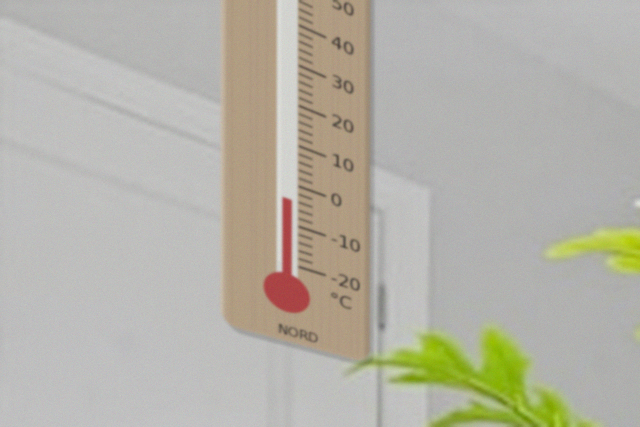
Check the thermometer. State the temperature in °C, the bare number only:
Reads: -4
